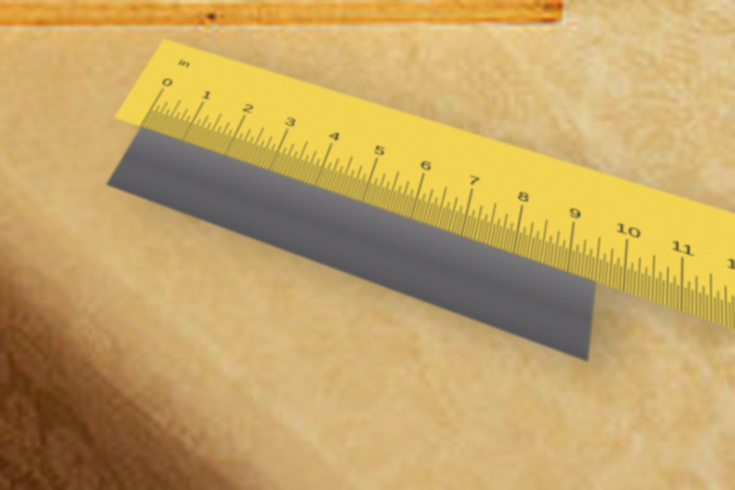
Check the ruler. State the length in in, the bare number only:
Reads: 9.5
